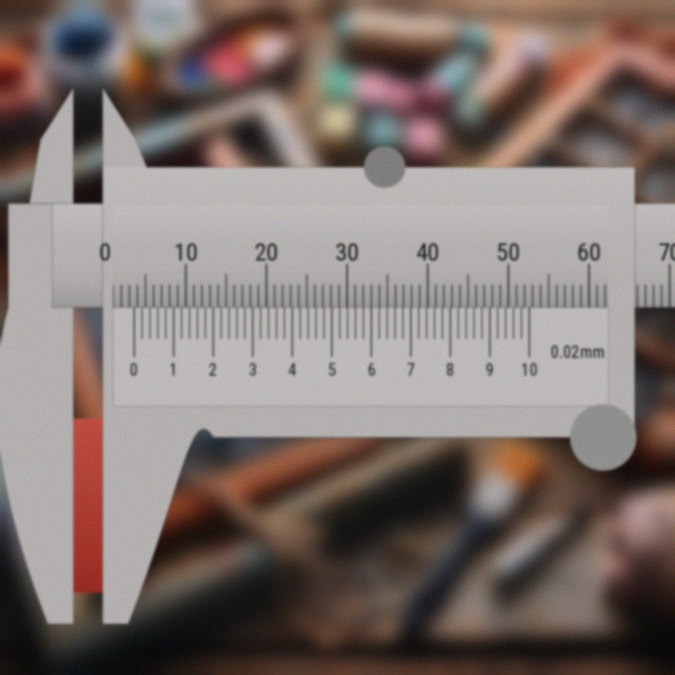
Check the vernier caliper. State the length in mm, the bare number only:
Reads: 3.6
